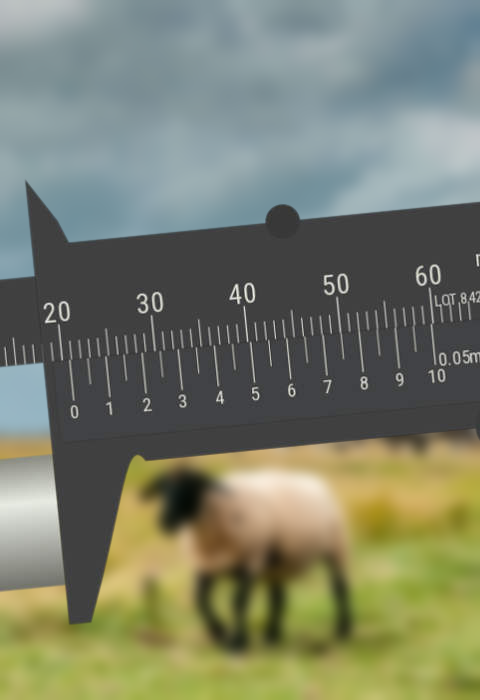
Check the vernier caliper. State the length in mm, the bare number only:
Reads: 20.8
